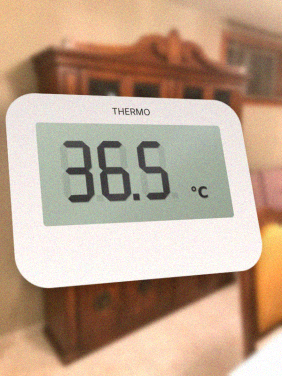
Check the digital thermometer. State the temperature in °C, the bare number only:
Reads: 36.5
